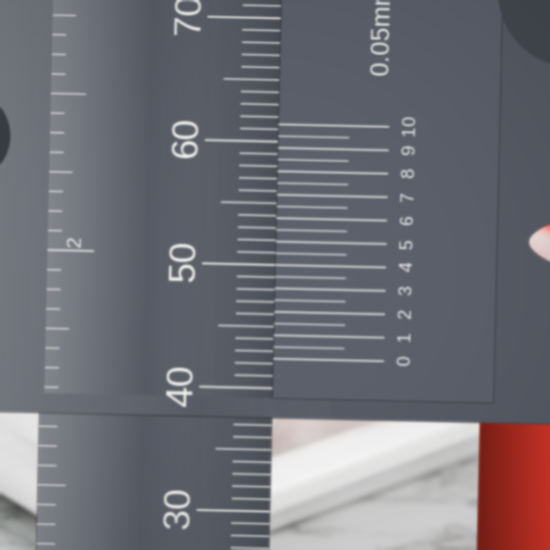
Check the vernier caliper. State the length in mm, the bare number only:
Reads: 42.4
